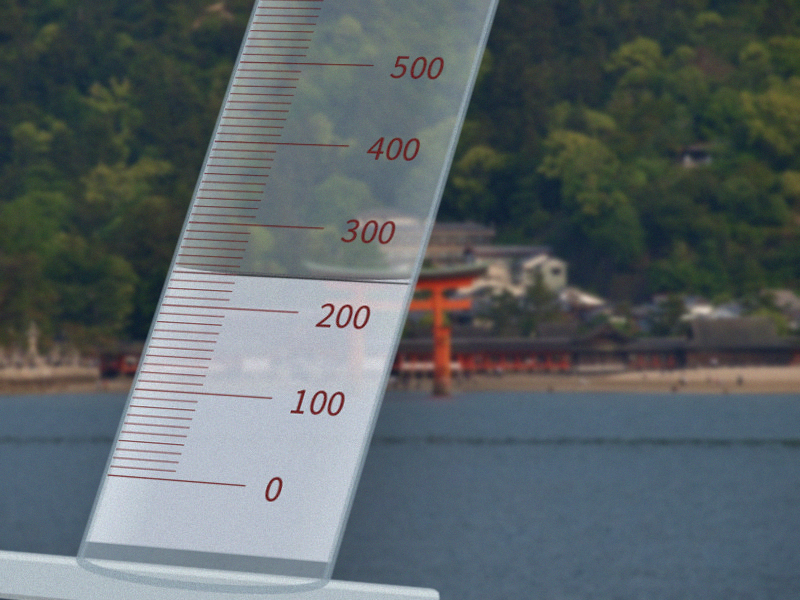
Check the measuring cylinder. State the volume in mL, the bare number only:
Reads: 240
